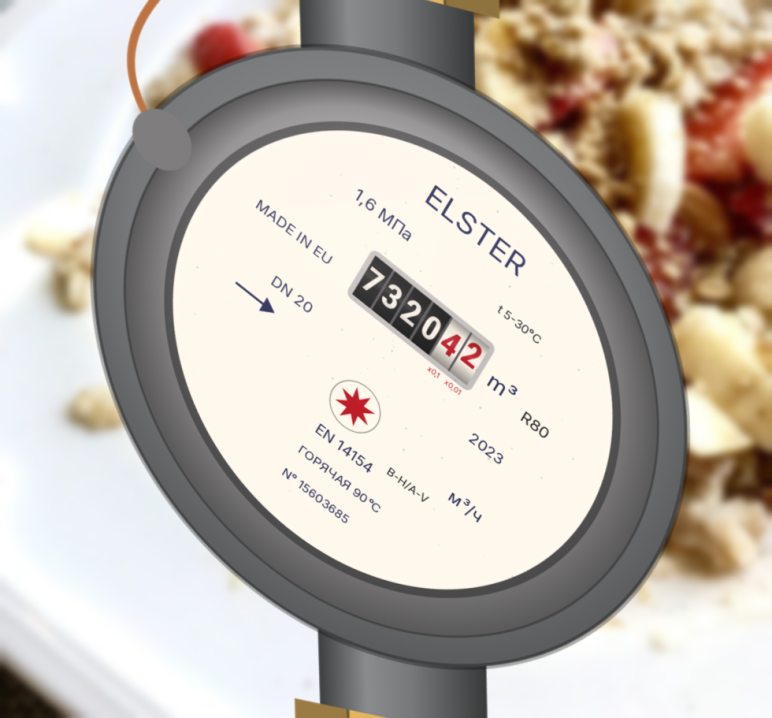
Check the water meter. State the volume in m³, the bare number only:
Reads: 7320.42
